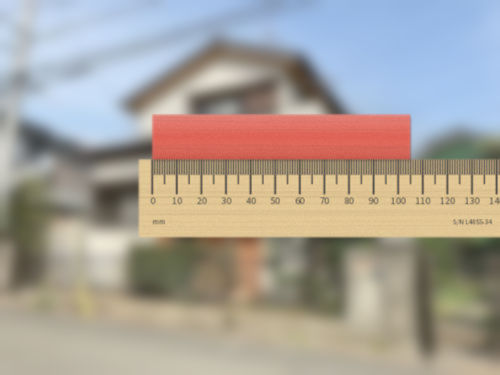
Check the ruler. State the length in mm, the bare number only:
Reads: 105
